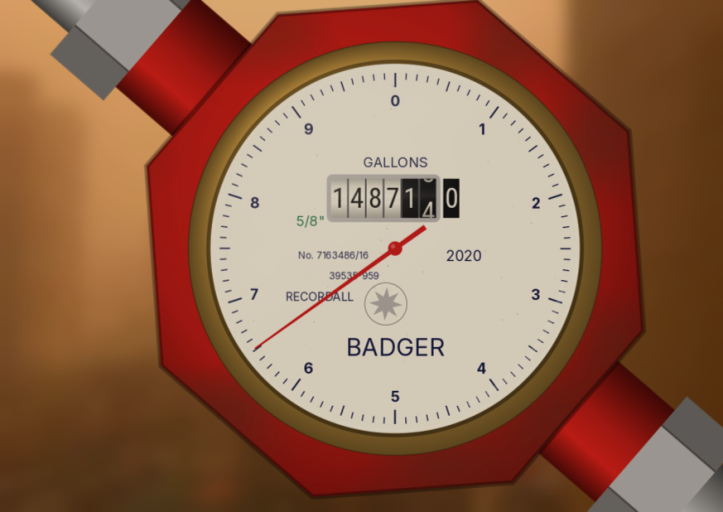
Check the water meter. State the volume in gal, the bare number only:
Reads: 1487136.5
